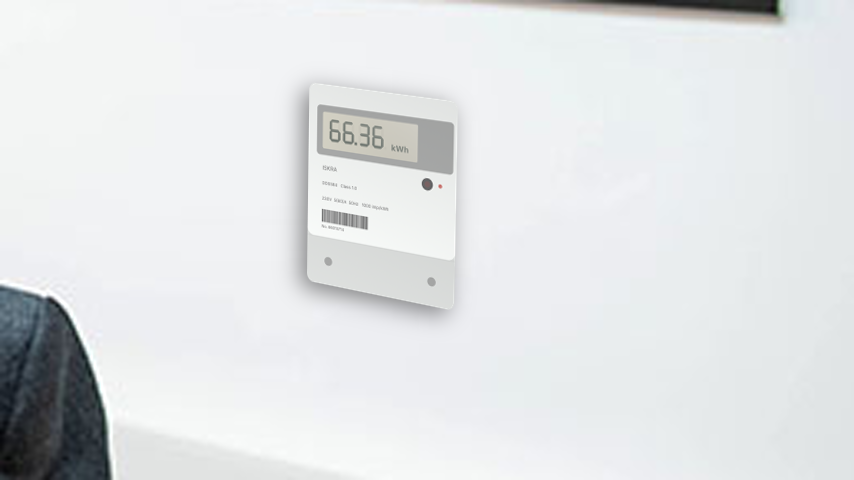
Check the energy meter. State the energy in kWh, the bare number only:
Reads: 66.36
